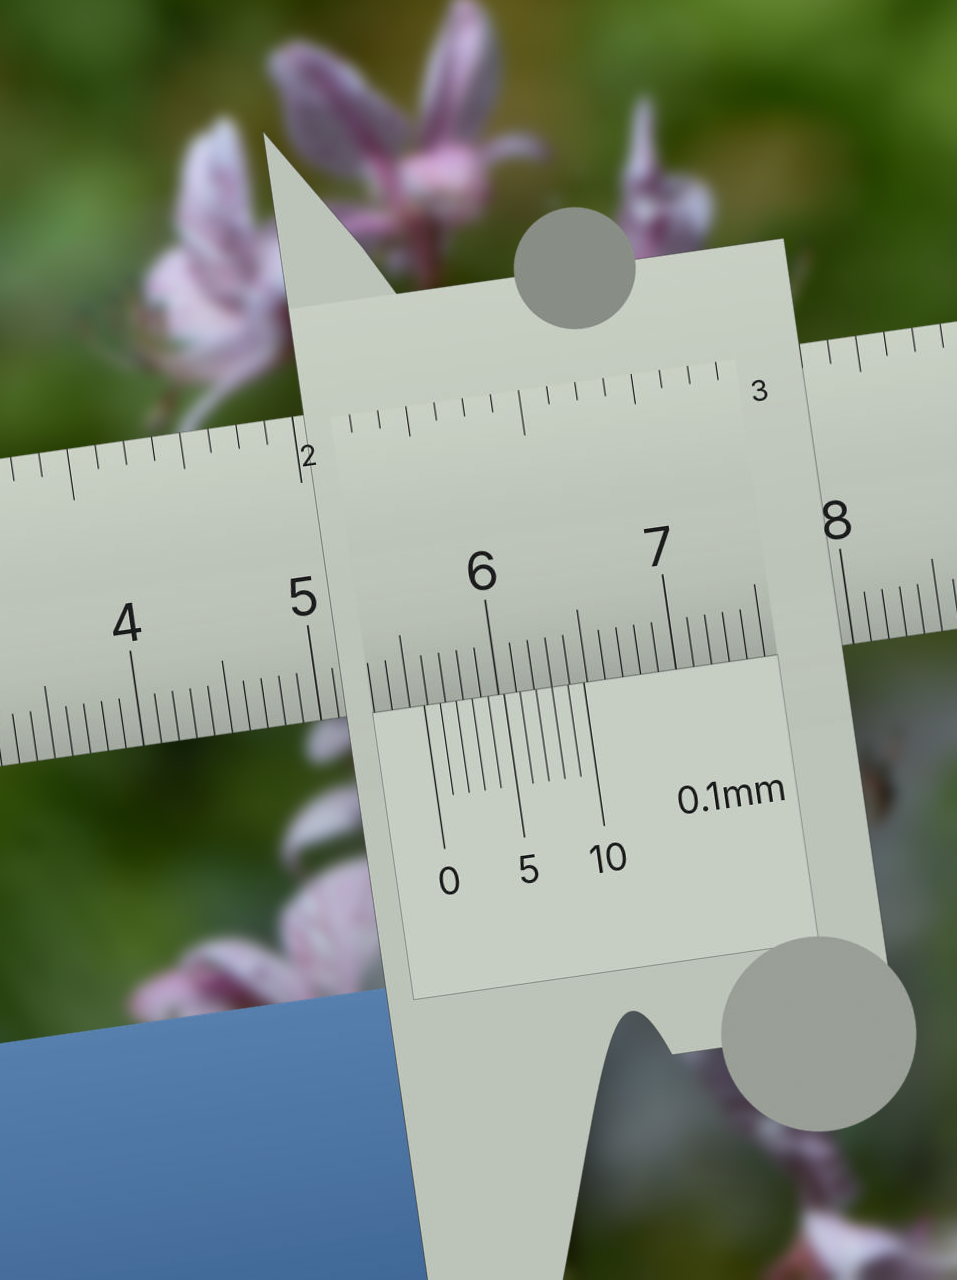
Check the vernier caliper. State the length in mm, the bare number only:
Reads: 55.8
